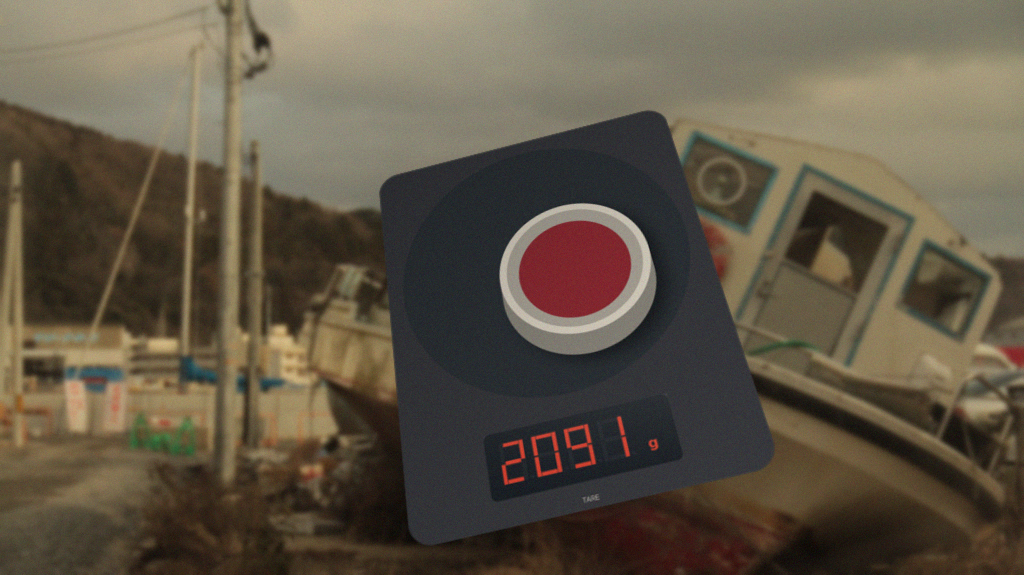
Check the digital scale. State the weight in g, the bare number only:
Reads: 2091
